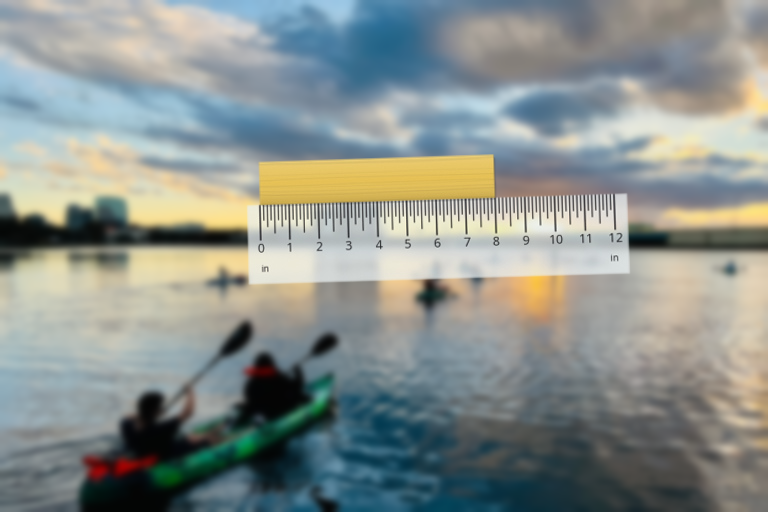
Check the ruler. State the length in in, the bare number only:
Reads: 8
